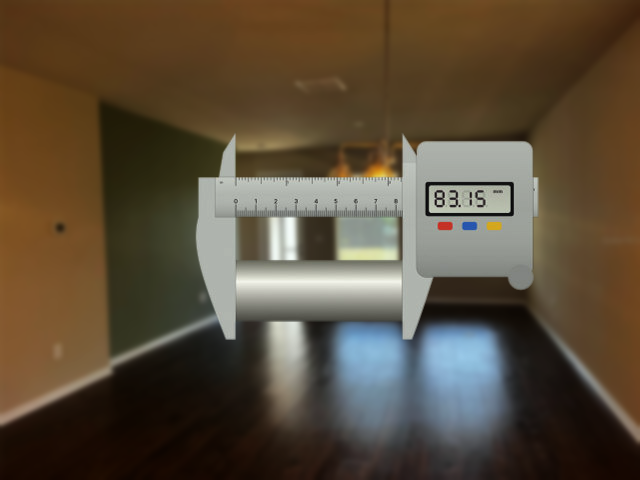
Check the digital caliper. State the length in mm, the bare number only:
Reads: 83.15
